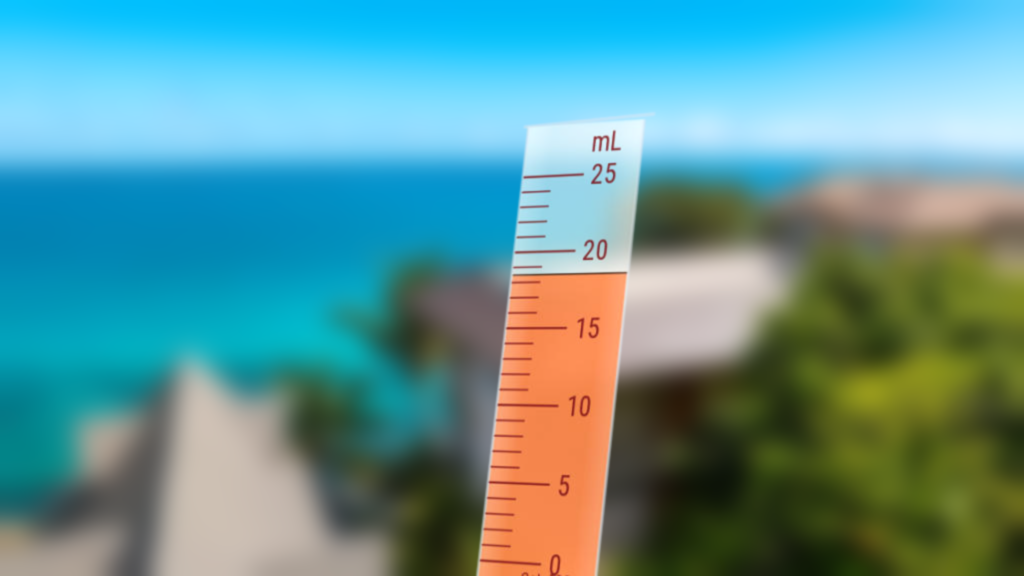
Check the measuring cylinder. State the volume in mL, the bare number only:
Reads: 18.5
